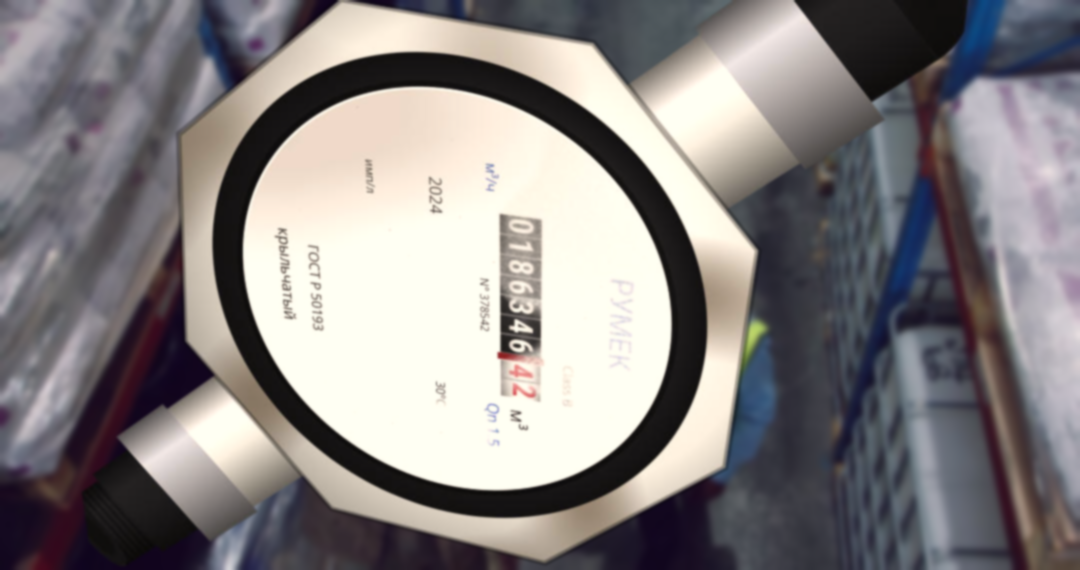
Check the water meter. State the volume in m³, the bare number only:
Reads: 186346.42
